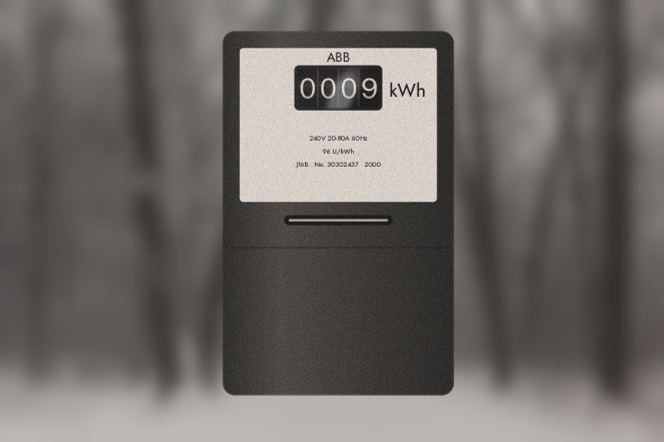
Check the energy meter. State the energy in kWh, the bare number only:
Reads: 9
